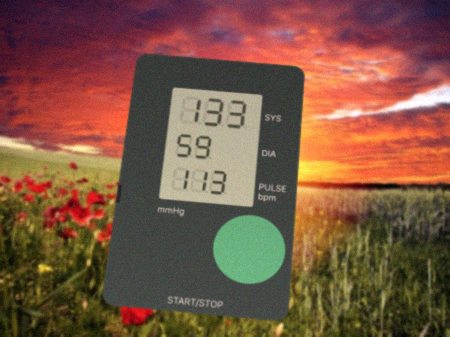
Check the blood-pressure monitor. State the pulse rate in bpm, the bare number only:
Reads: 113
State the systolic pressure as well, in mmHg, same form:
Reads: 133
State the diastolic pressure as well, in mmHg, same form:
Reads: 59
